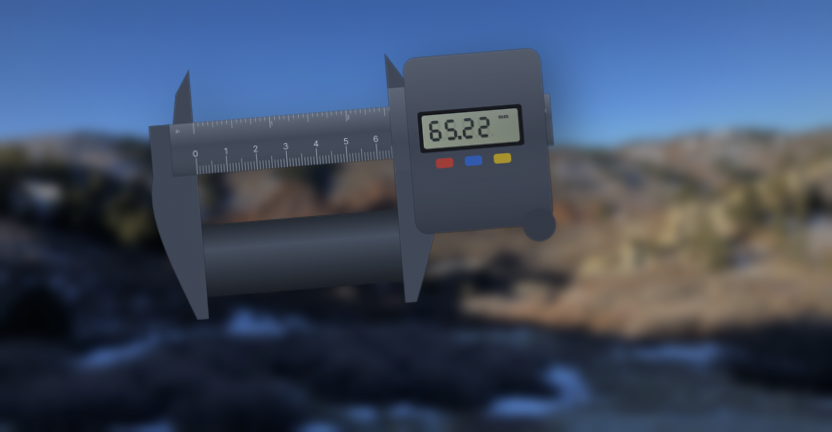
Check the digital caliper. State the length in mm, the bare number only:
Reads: 65.22
